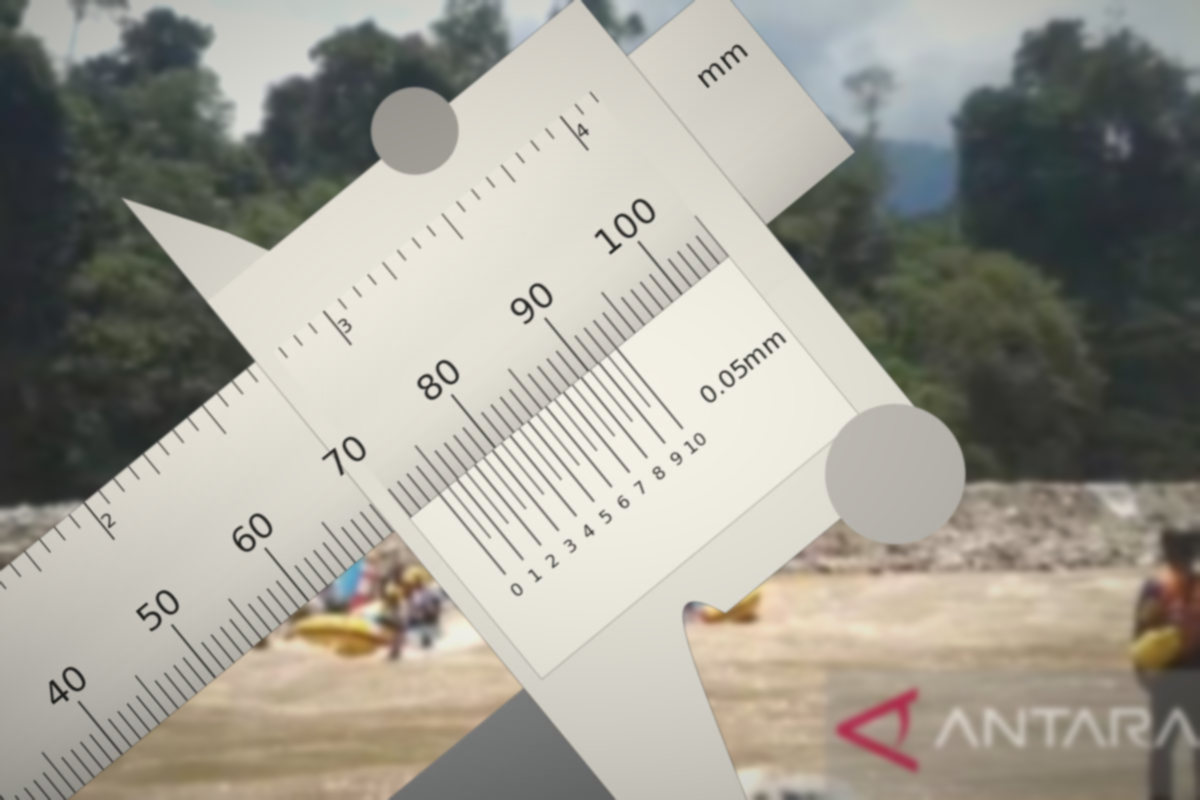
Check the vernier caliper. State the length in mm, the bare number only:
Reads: 74.0
